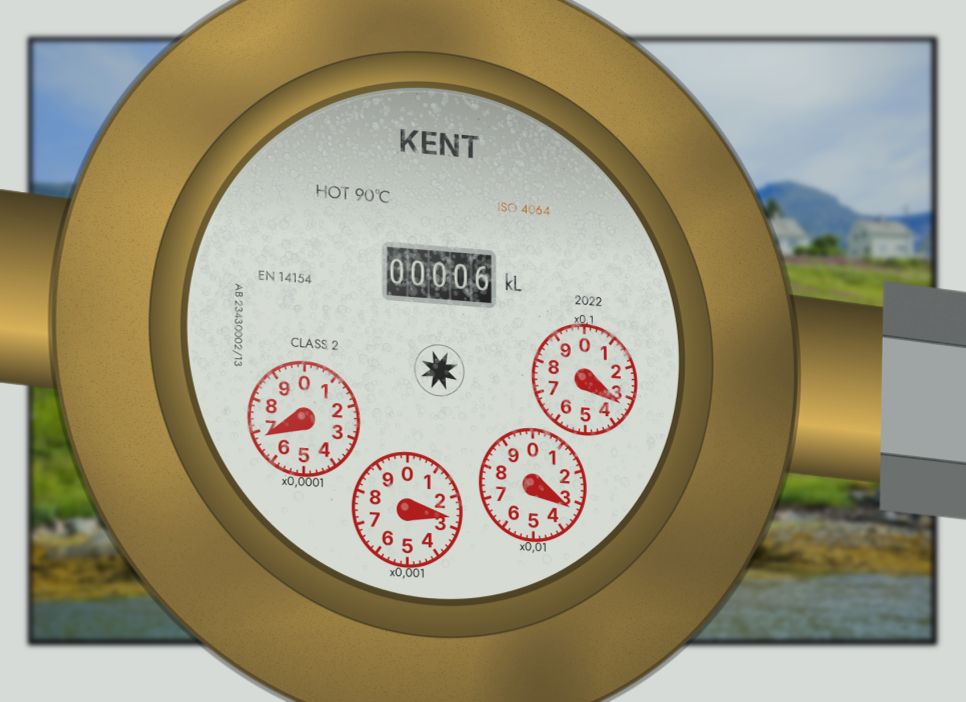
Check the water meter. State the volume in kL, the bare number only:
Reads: 6.3326
